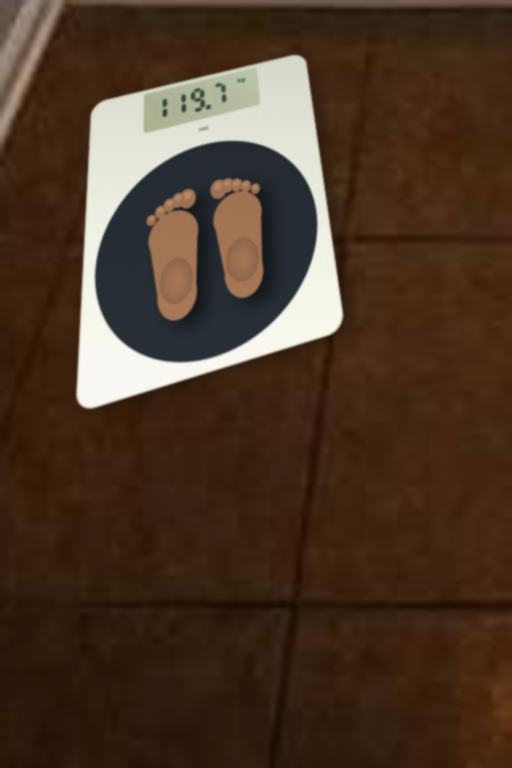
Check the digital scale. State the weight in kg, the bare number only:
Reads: 119.7
